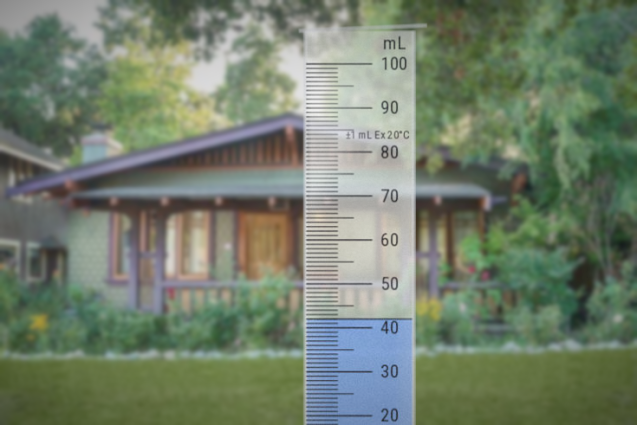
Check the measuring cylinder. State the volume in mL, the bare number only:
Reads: 42
